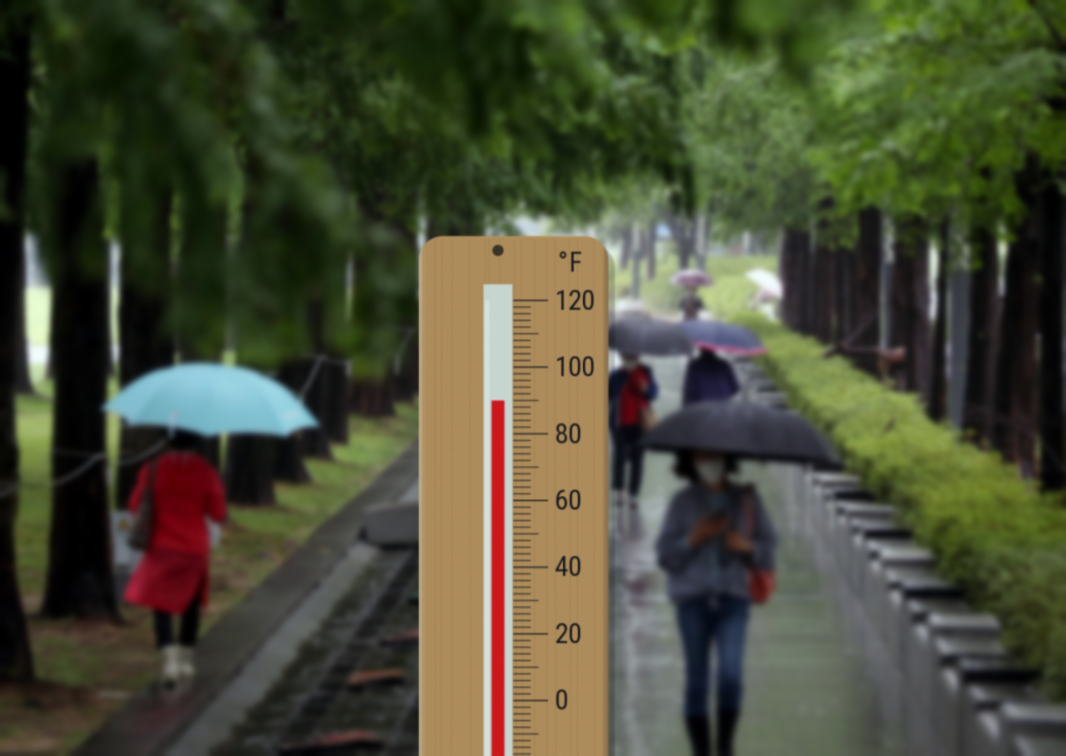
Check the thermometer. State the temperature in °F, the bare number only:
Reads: 90
